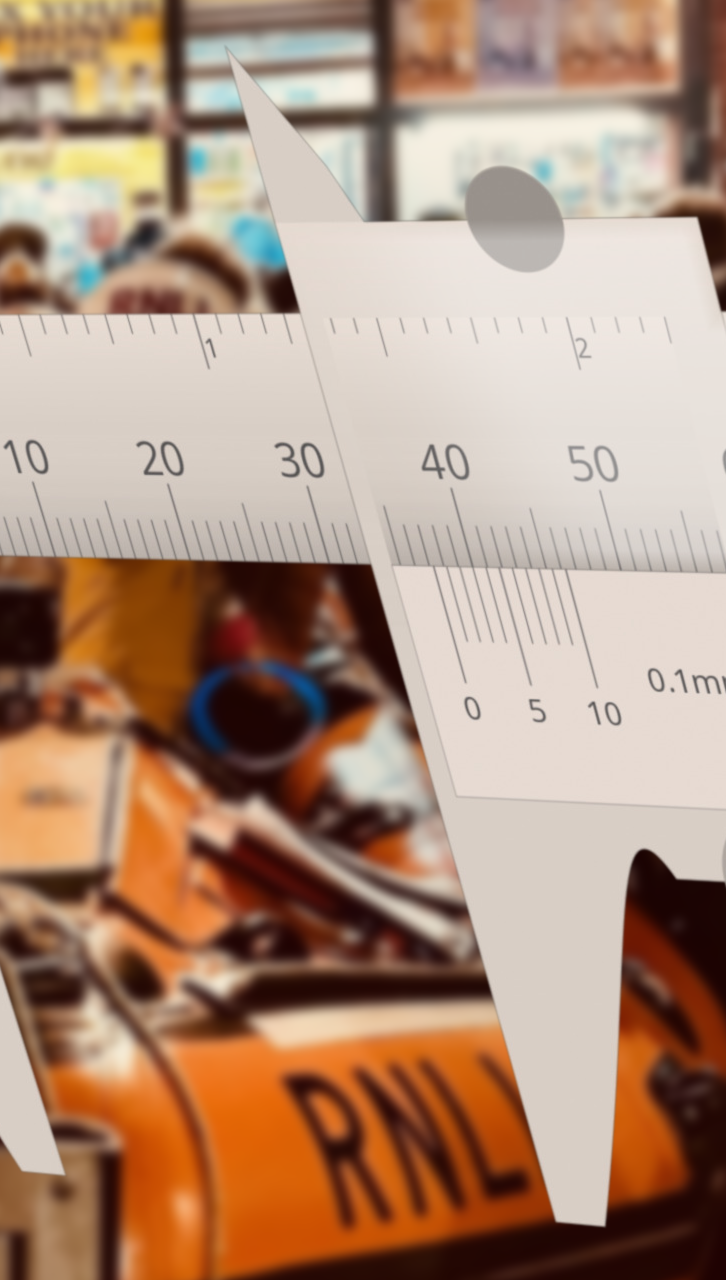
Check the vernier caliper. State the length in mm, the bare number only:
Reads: 37.3
